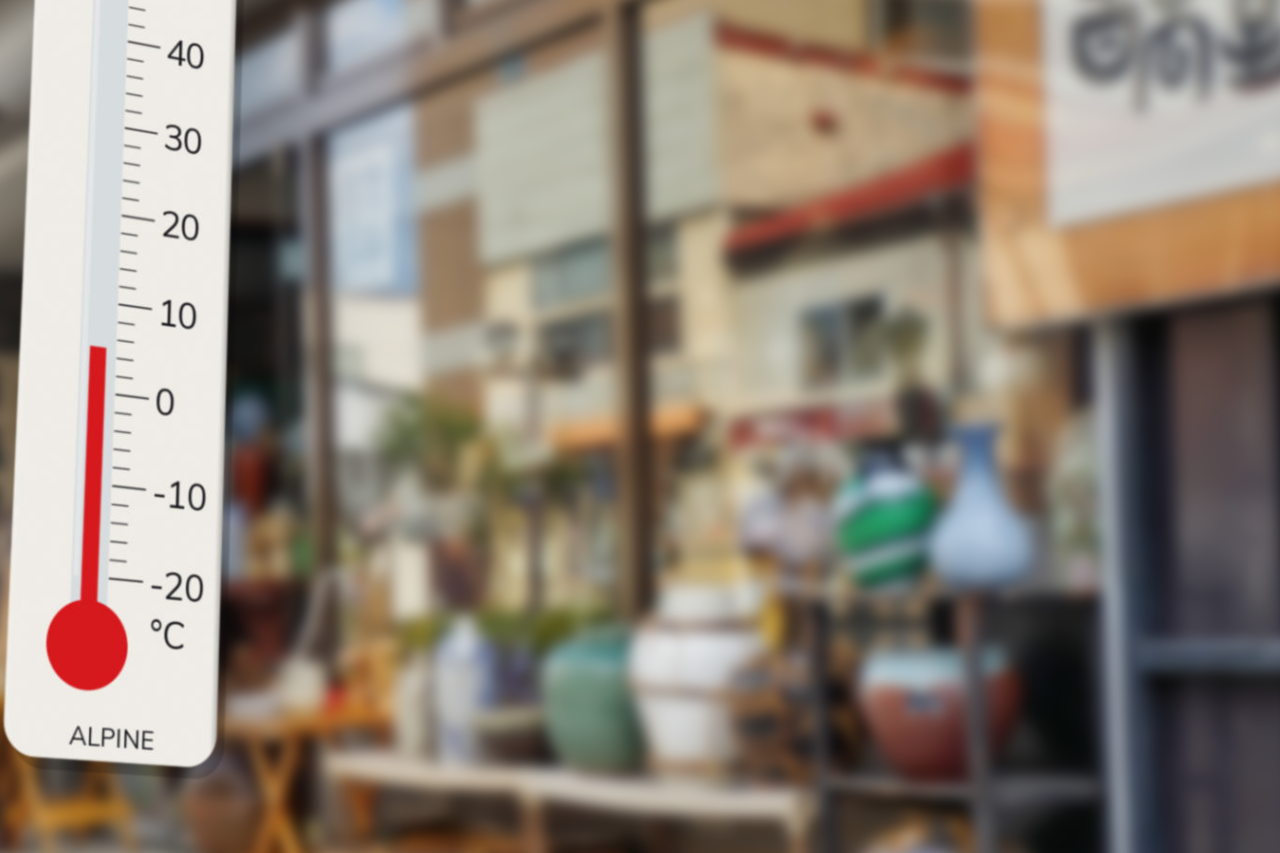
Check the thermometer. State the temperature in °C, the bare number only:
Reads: 5
